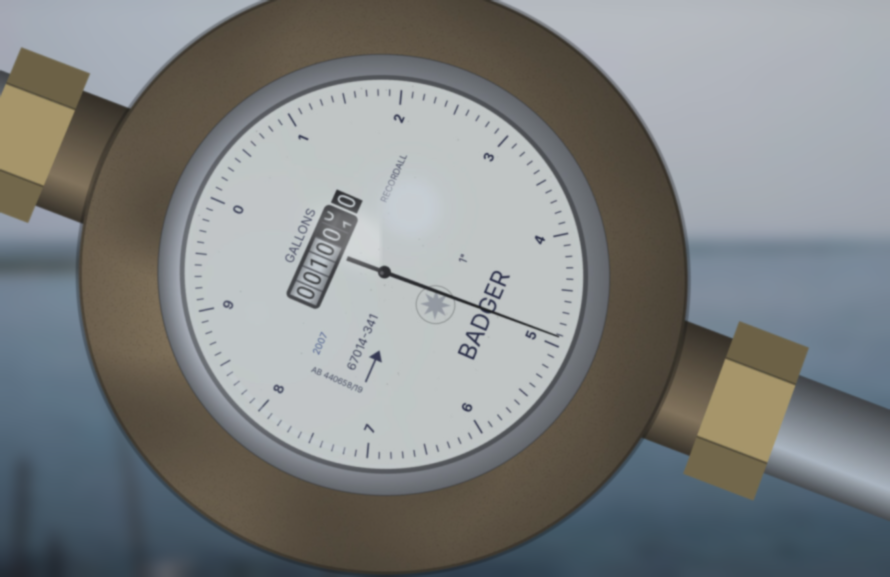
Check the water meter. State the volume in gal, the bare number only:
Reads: 10004.9
